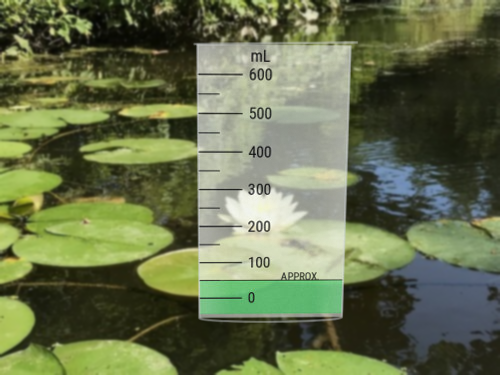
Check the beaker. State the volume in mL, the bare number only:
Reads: 50
